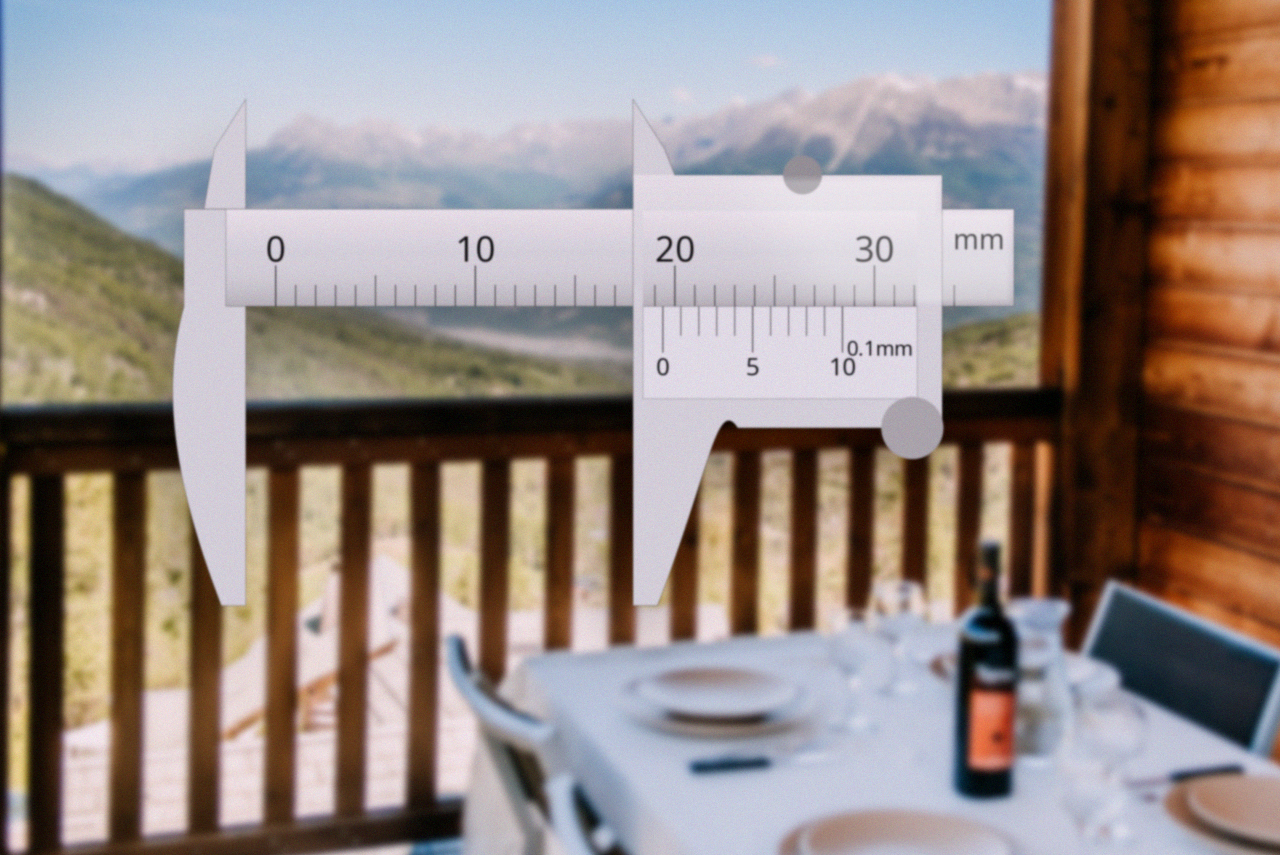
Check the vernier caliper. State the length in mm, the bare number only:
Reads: 19.4
